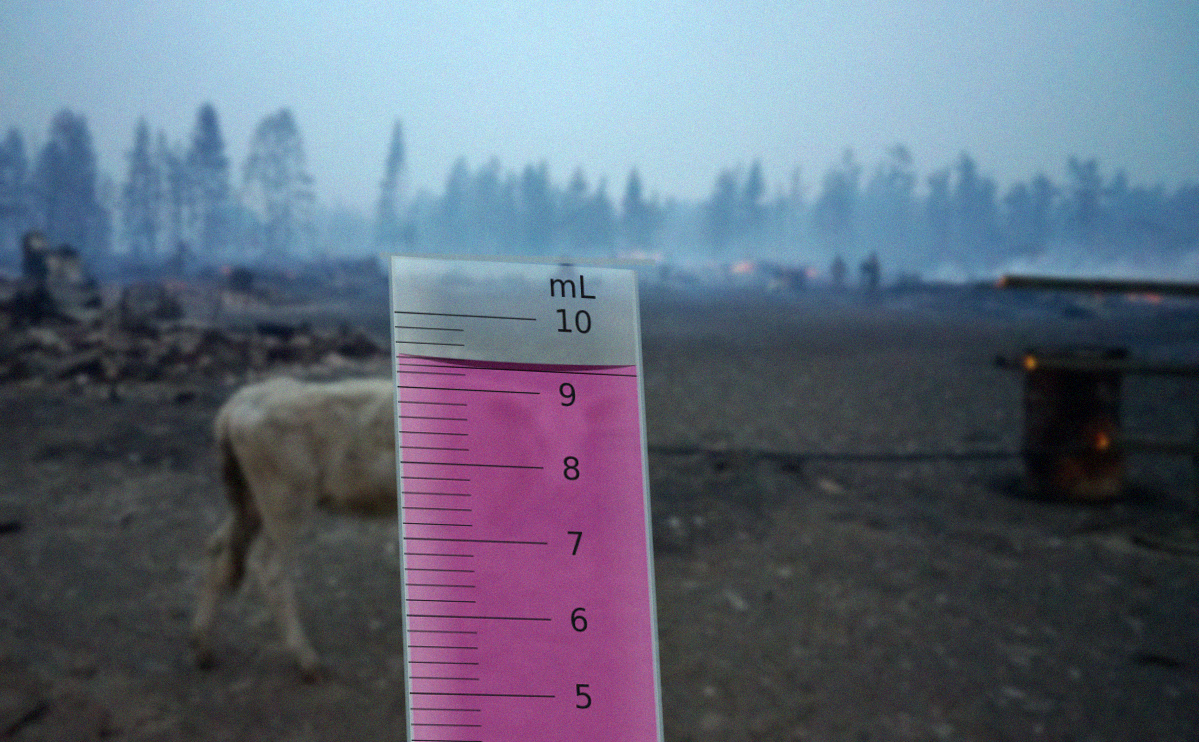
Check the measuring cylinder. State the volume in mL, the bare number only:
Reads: 9.3
